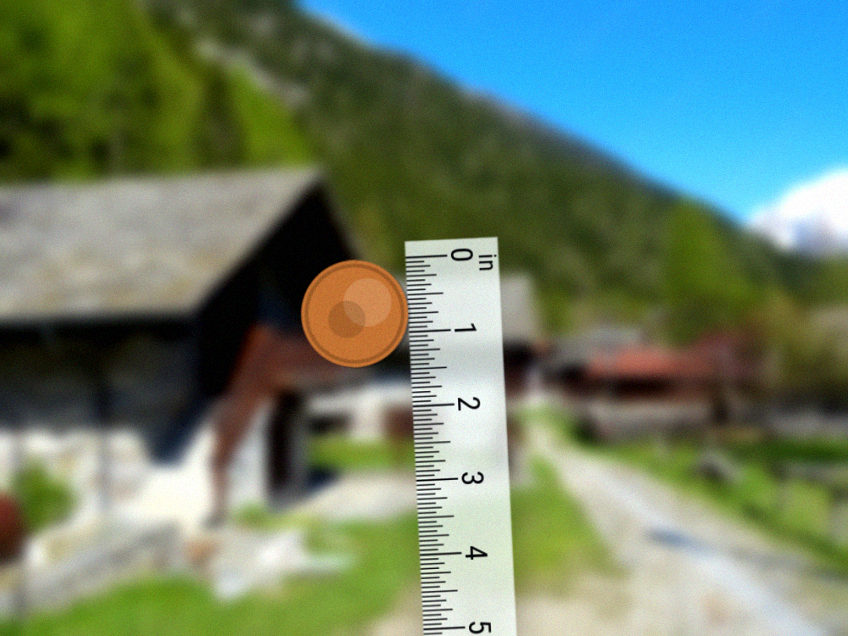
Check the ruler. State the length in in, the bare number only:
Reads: 1.4375
